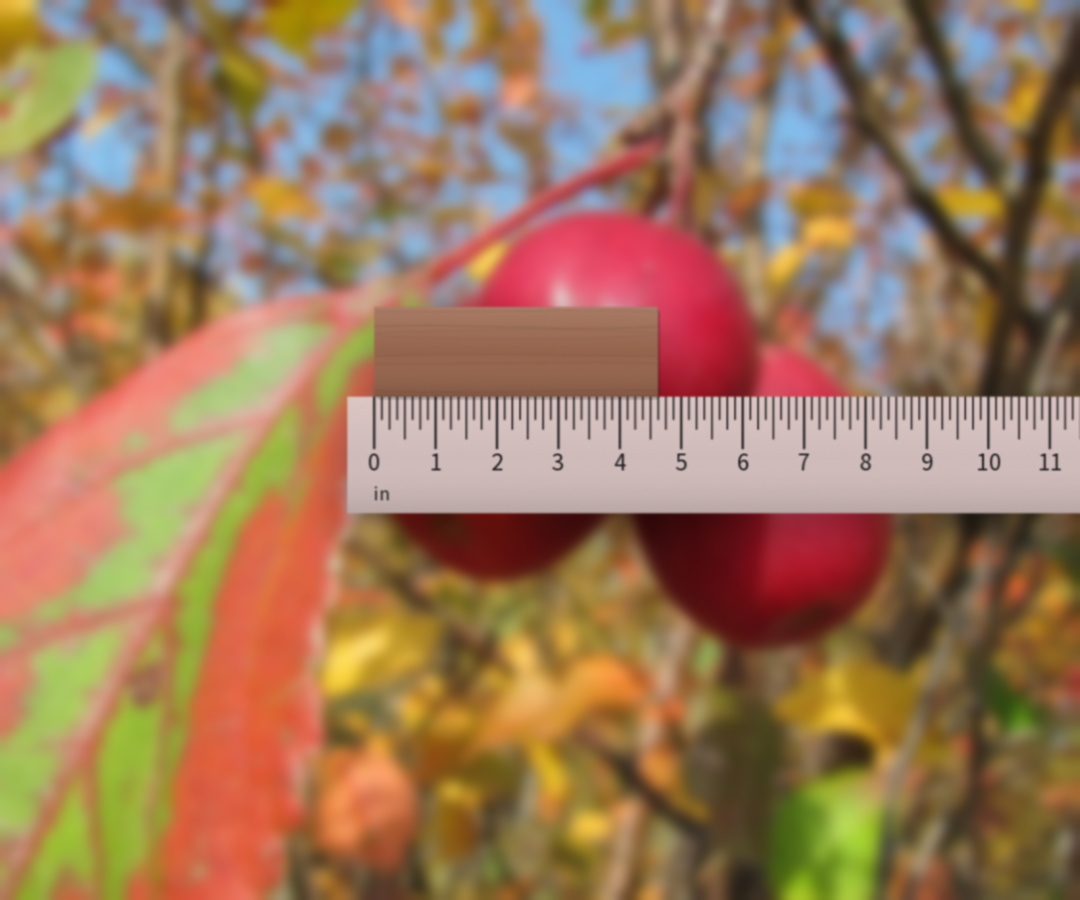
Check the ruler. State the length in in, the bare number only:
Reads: 4.625
